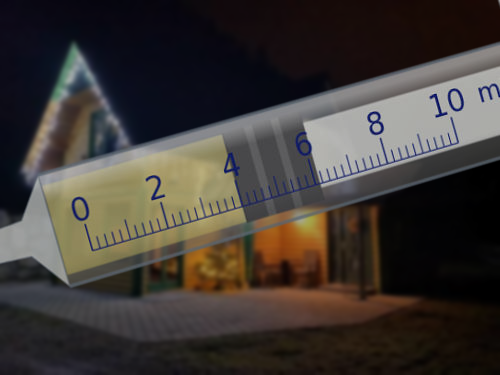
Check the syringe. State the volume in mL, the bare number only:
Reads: 4
